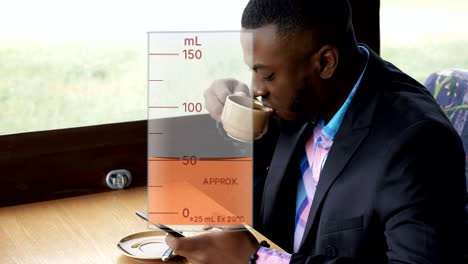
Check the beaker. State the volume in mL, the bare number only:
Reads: 50
